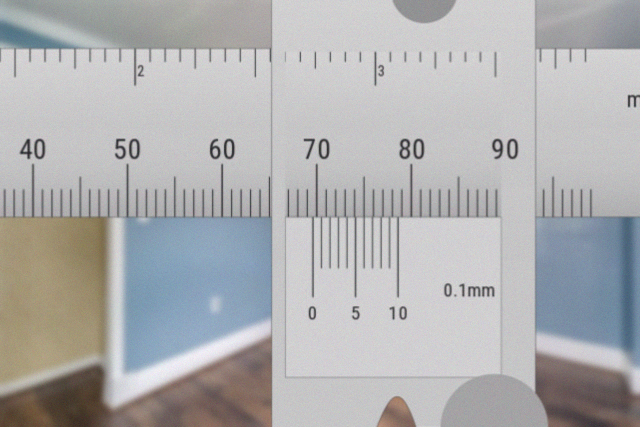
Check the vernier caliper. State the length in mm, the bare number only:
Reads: 69.6
